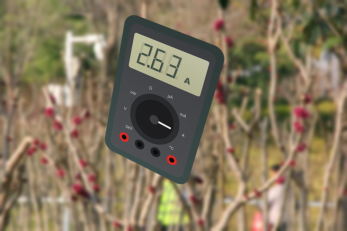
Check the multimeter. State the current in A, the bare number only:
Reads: 2.63
